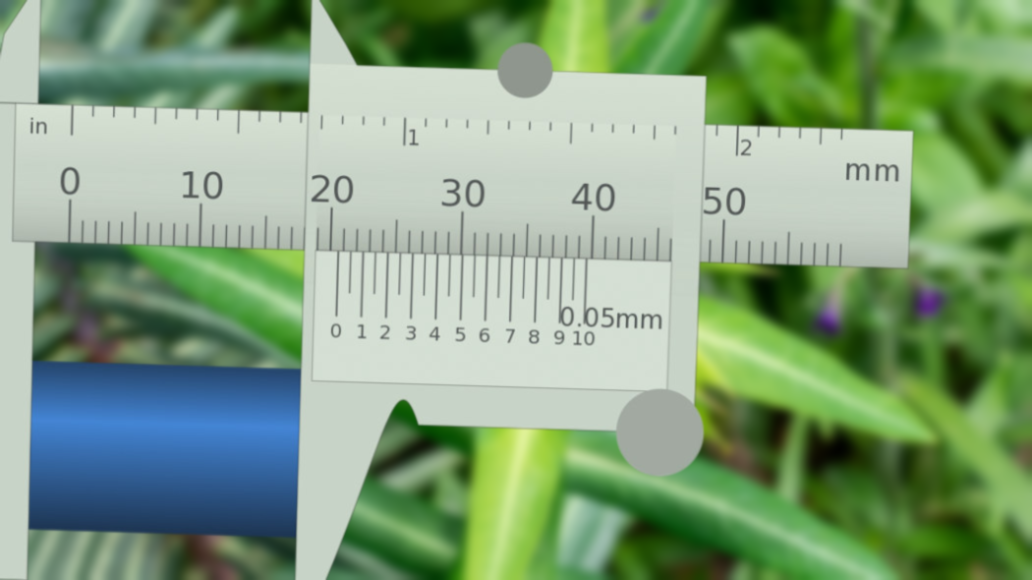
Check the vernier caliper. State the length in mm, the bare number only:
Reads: 20.6
